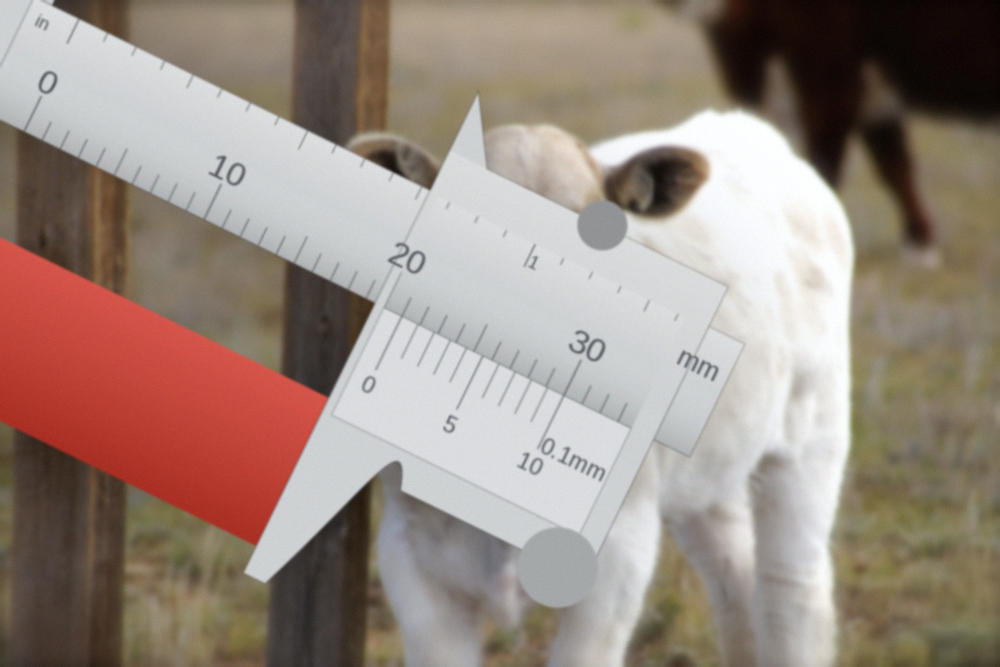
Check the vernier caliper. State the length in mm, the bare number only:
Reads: 21.0
